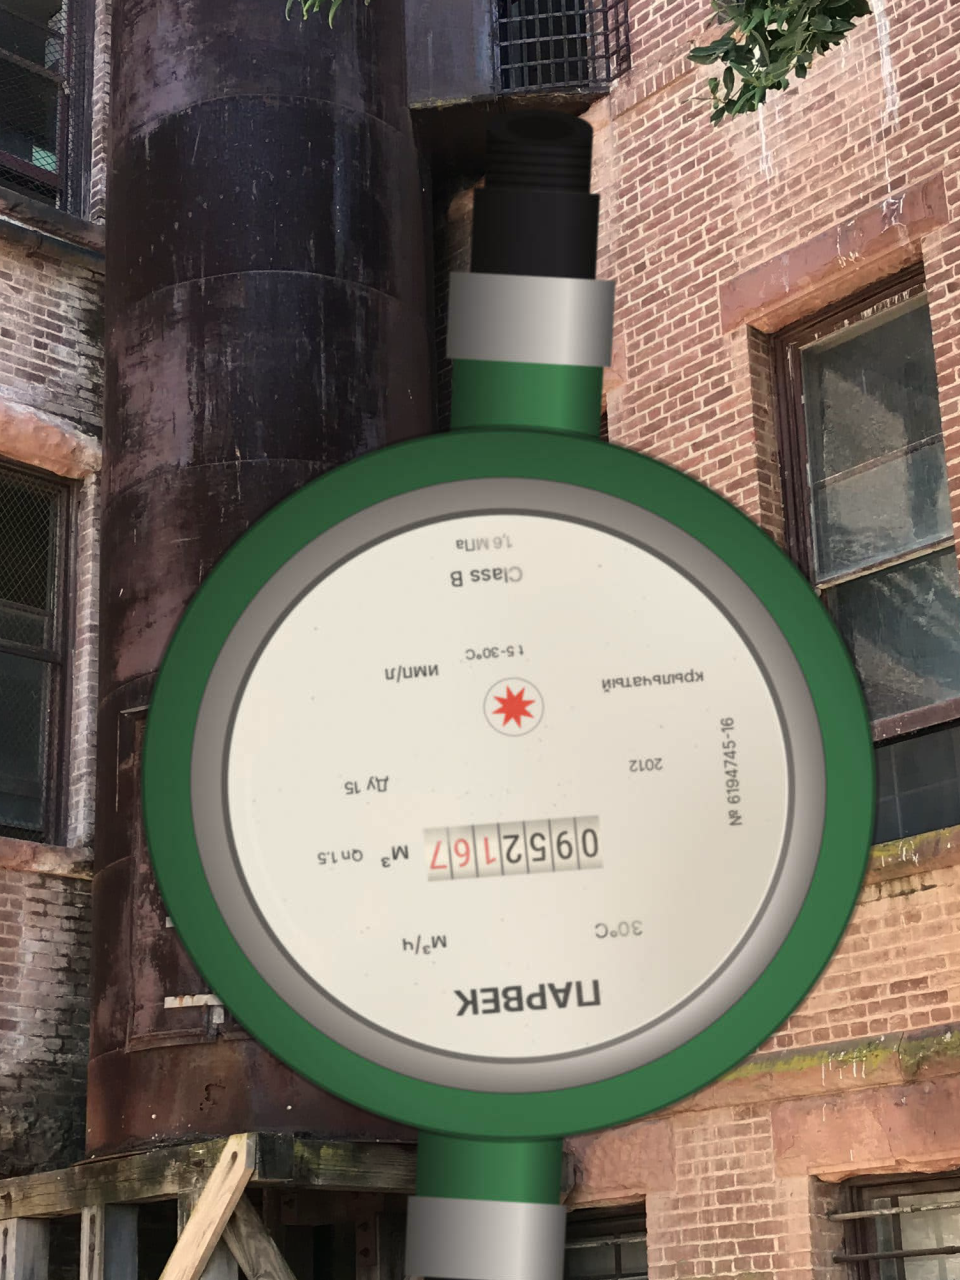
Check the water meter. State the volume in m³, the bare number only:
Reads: 952.167
